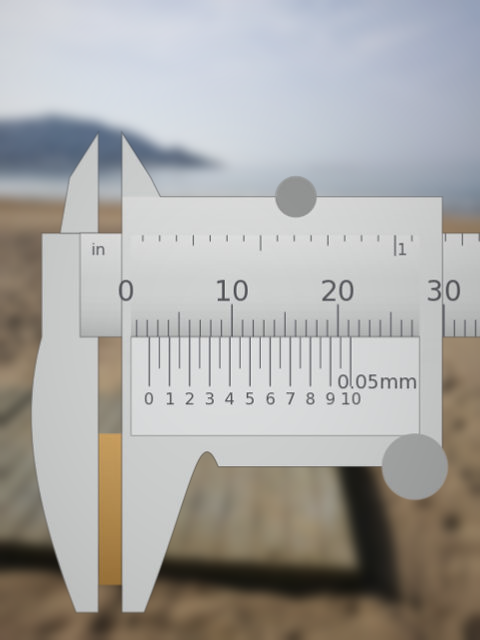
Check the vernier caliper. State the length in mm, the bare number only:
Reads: 2.2
